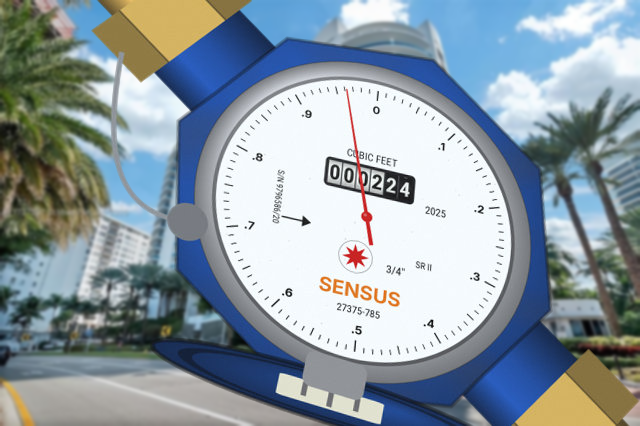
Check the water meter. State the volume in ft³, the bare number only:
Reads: 223.96
